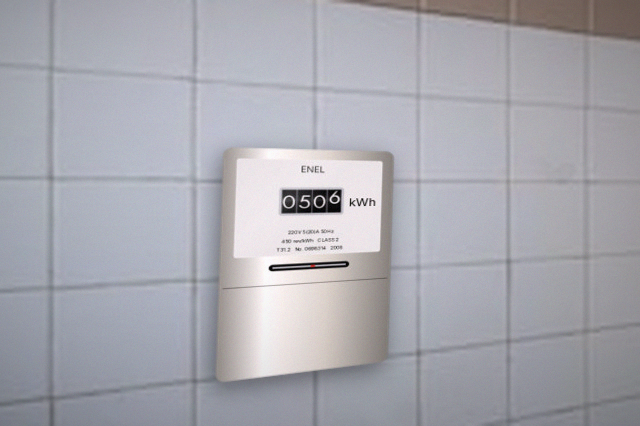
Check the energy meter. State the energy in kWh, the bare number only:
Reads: 506
